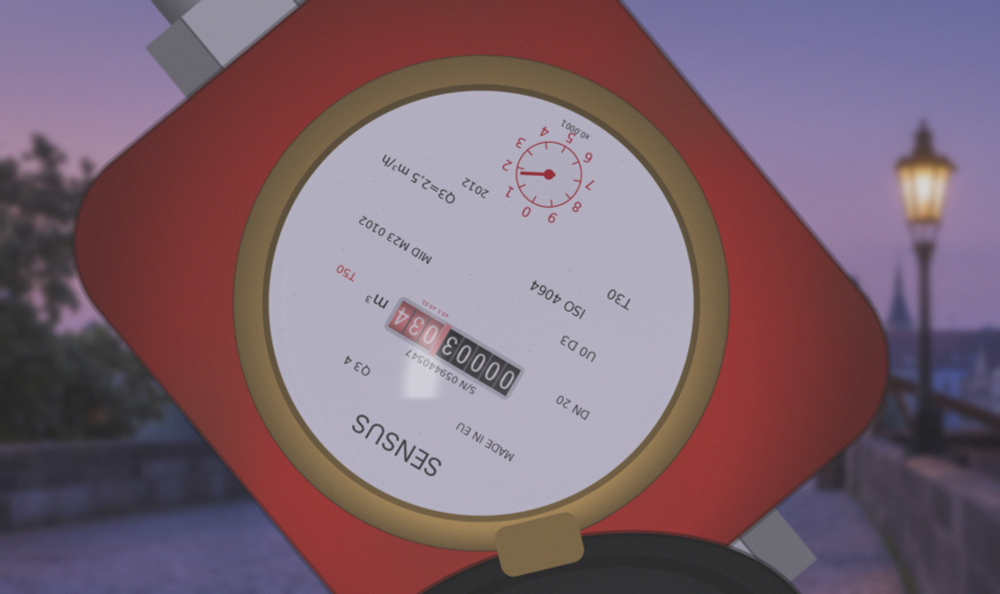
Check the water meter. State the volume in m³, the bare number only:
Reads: 3.0341
